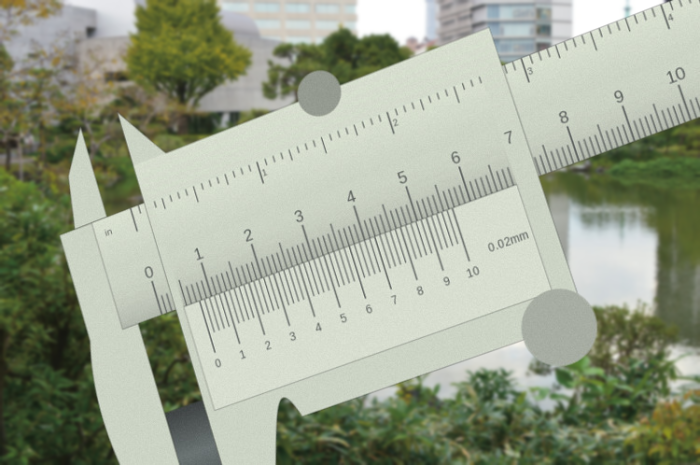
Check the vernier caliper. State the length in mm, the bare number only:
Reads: 7.6
